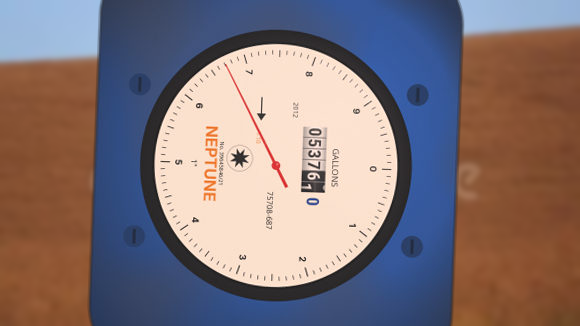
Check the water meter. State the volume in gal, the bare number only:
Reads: 537606.7
